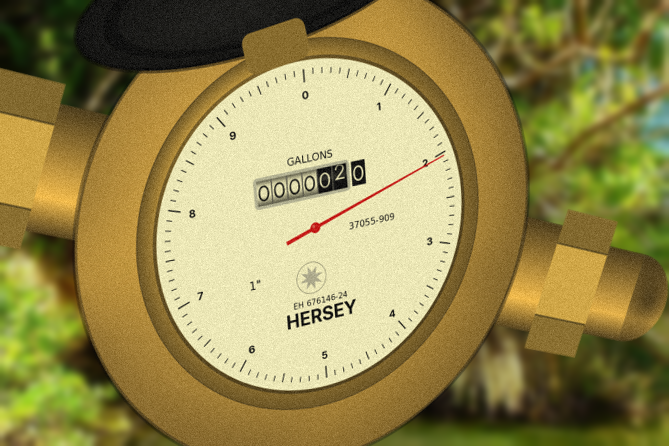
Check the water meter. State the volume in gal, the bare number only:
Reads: 22.0
